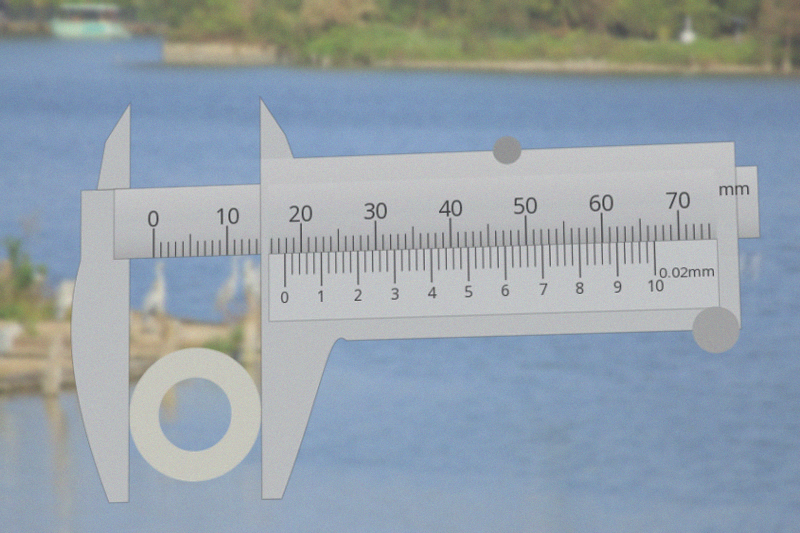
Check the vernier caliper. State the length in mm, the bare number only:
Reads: 17.8
